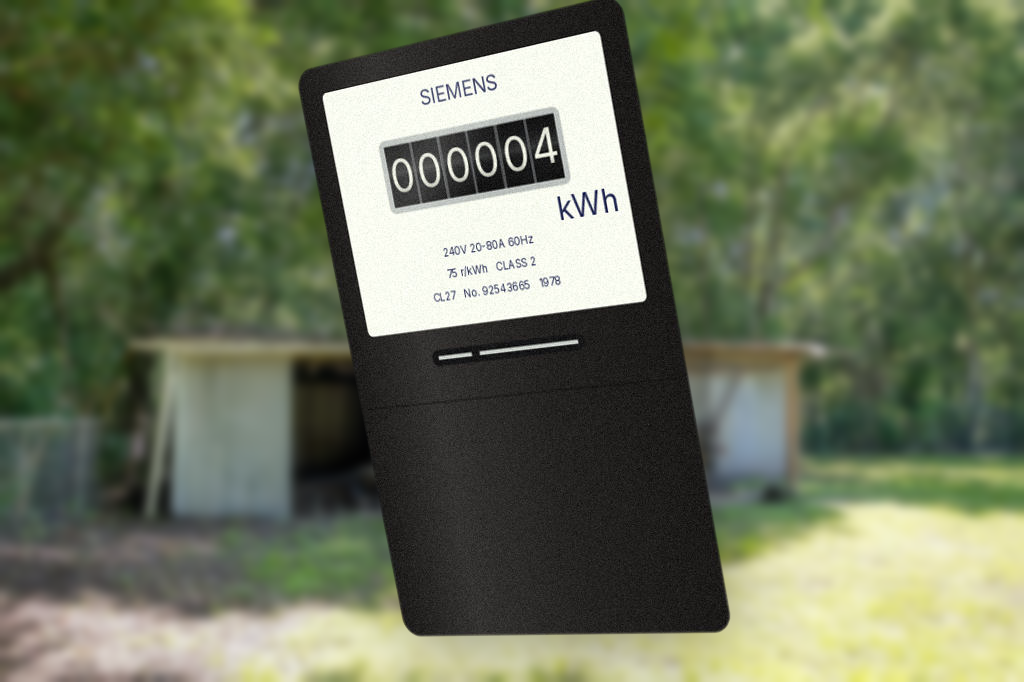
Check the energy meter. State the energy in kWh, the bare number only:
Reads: 4
